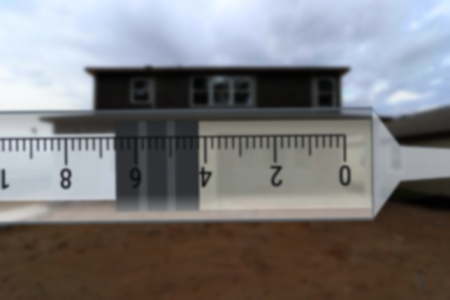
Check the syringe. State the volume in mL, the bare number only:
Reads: 4.2
